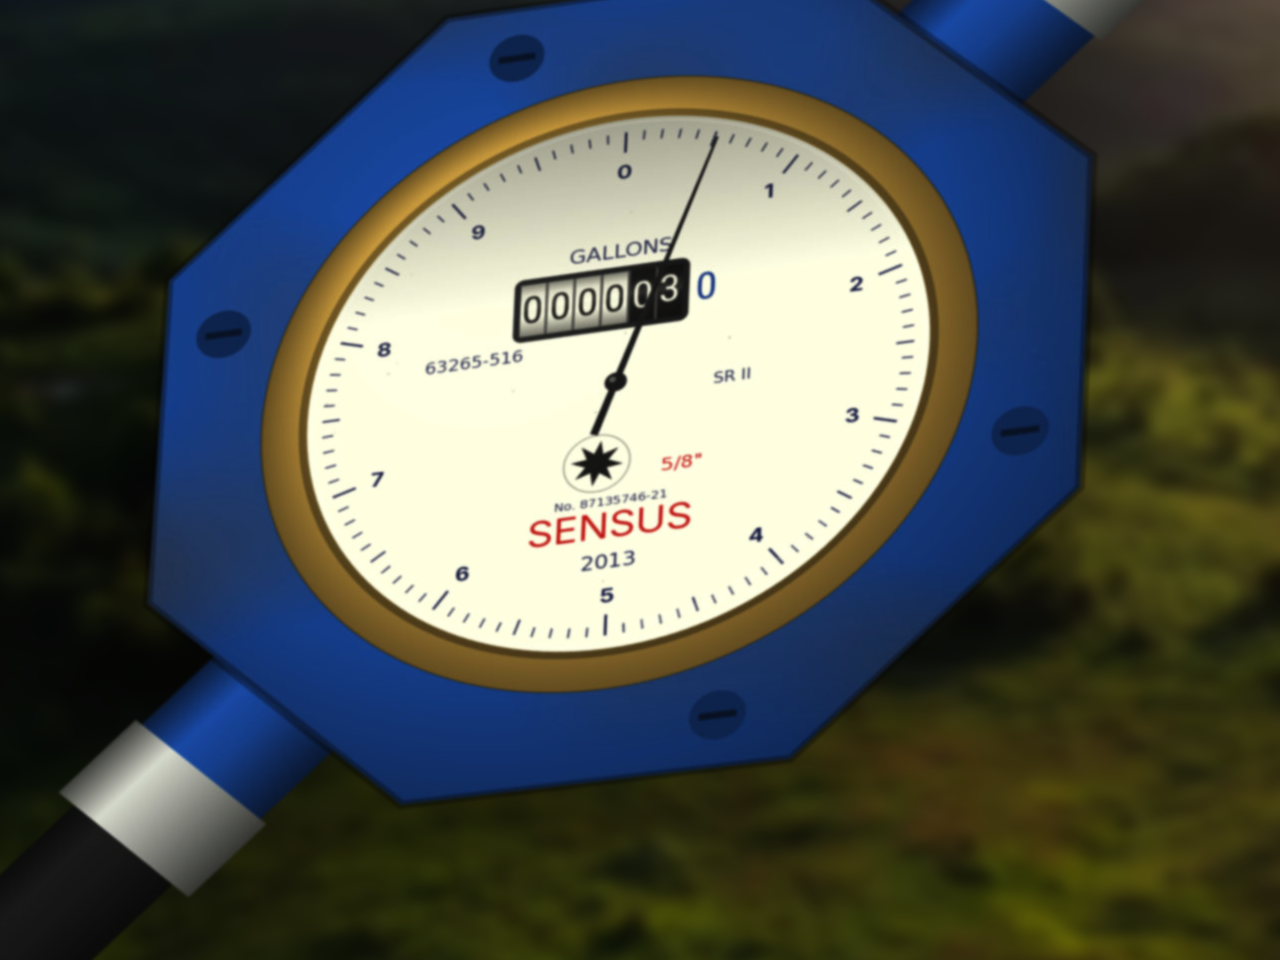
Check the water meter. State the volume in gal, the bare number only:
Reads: 30.5
